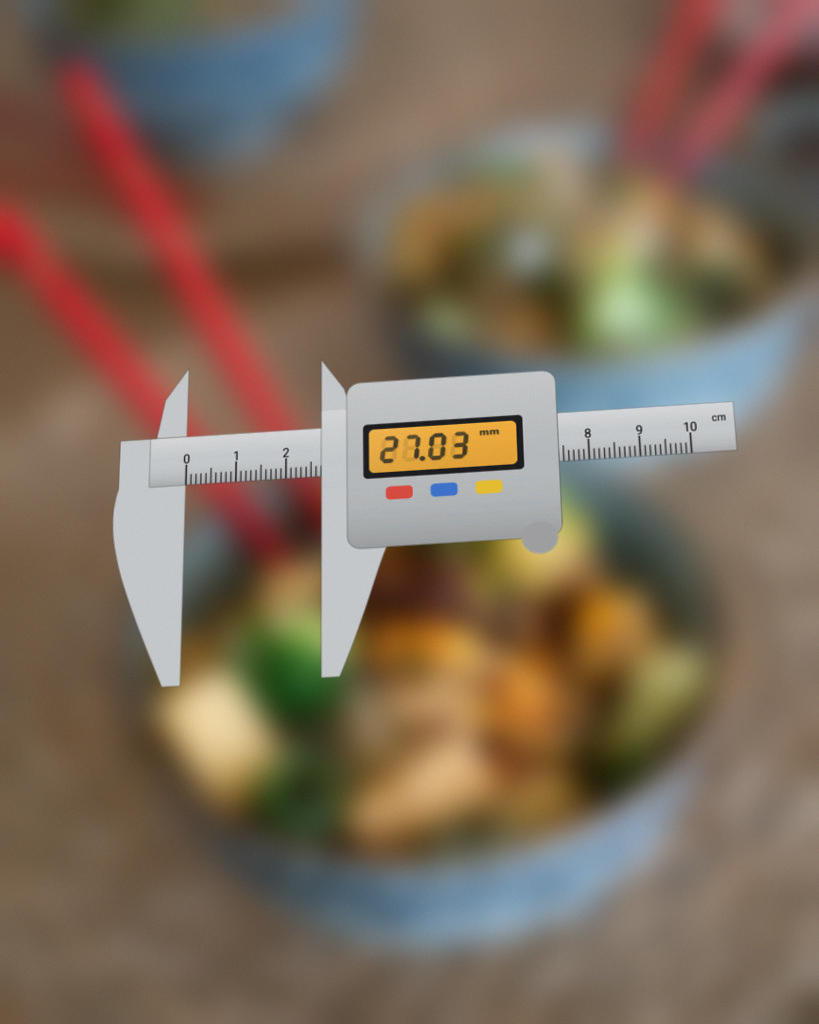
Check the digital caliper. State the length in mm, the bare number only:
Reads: 27.03
